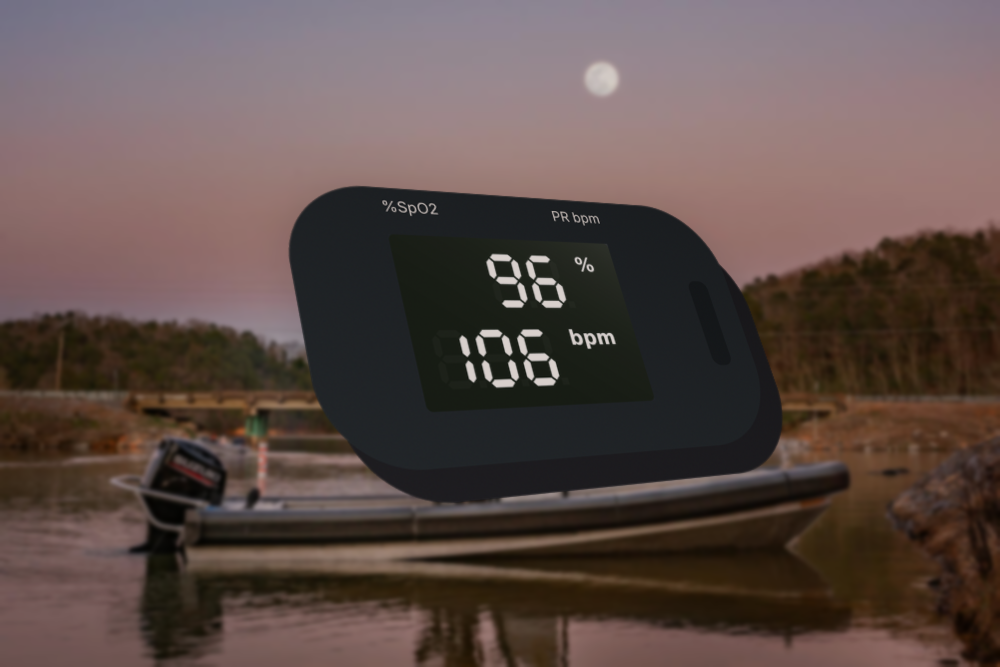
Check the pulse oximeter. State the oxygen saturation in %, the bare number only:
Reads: 96
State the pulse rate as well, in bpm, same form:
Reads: 106
